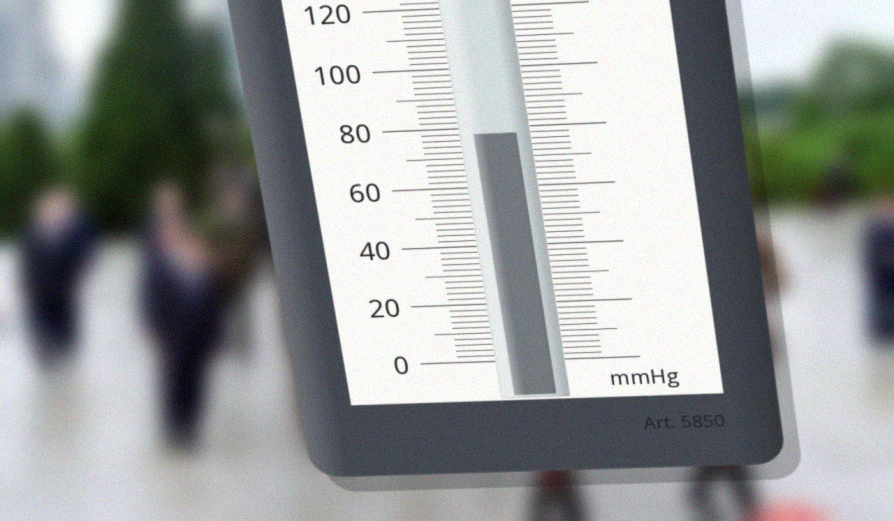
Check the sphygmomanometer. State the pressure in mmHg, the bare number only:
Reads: 78
